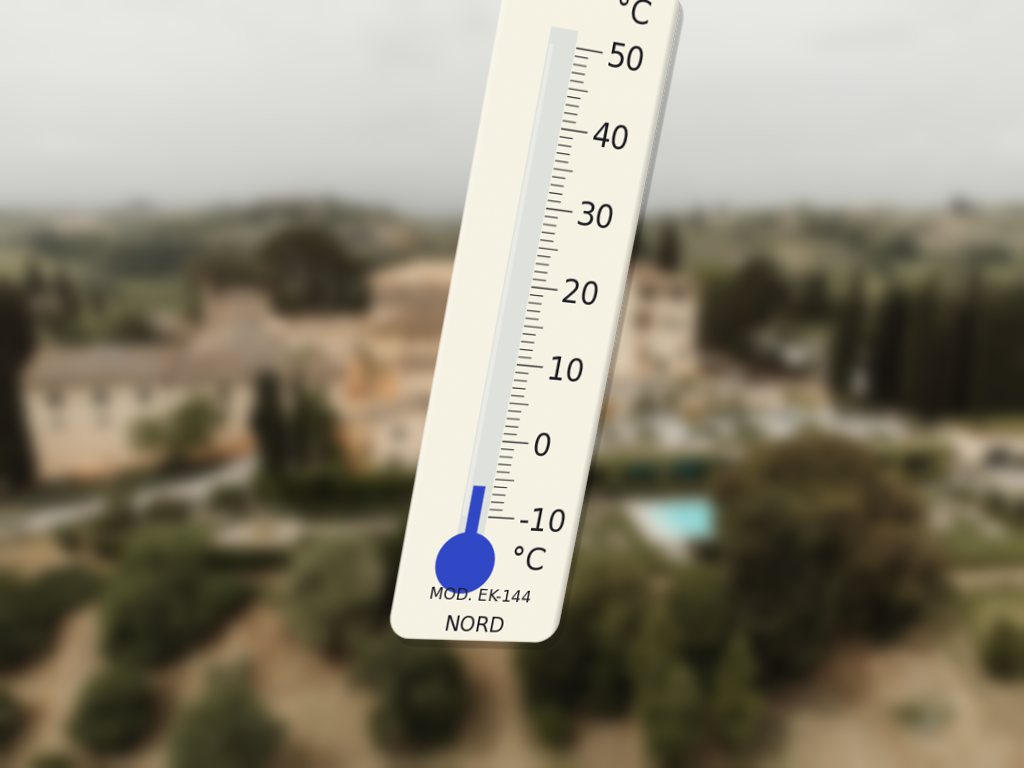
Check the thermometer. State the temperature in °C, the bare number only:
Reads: -6
